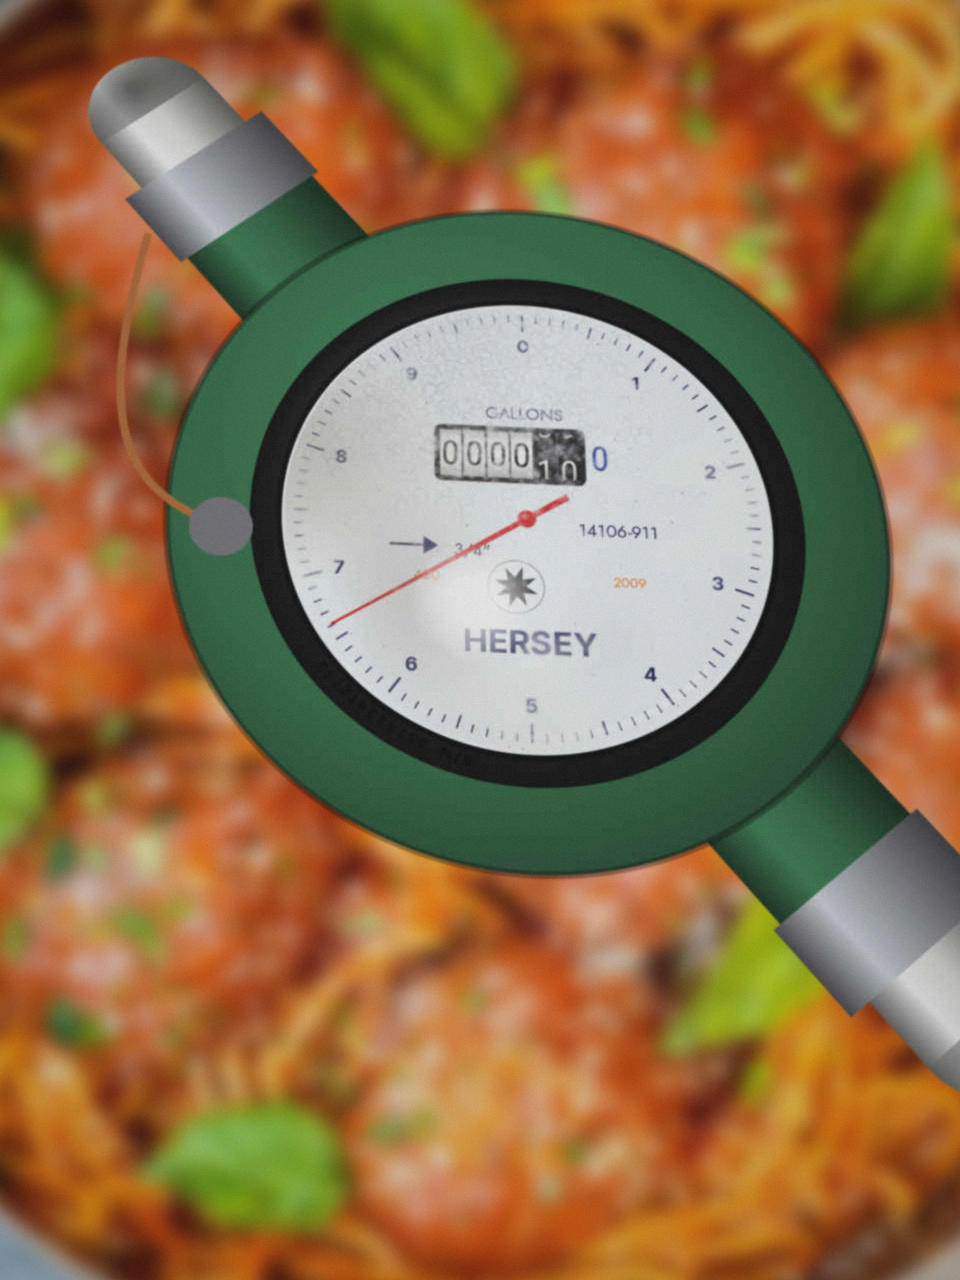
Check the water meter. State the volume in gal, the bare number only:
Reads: 96.6
